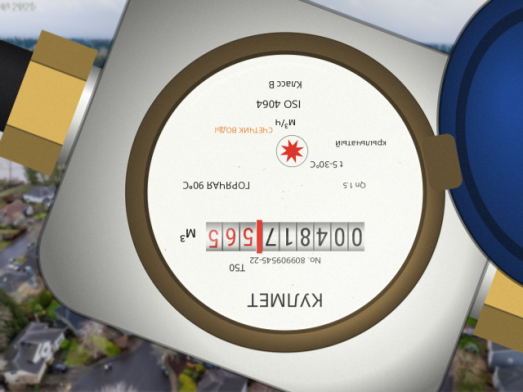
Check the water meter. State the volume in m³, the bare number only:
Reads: 4817.565
